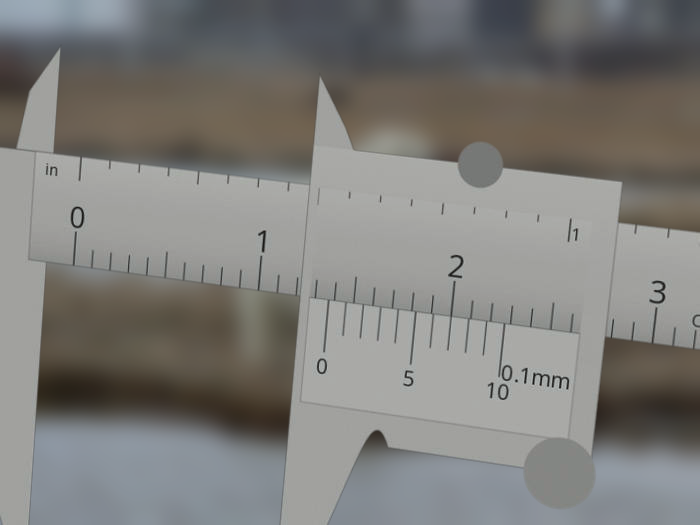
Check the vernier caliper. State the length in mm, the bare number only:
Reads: 13.7
